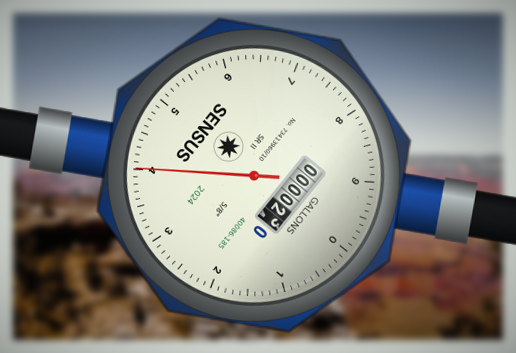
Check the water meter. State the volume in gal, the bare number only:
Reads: 234.0
